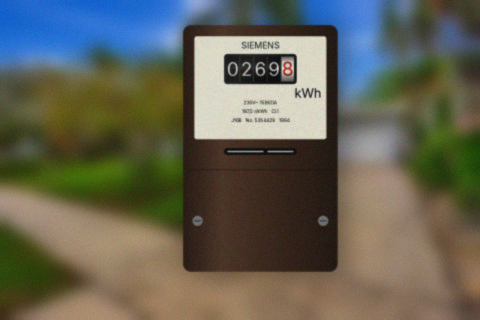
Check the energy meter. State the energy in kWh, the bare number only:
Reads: 269.8
